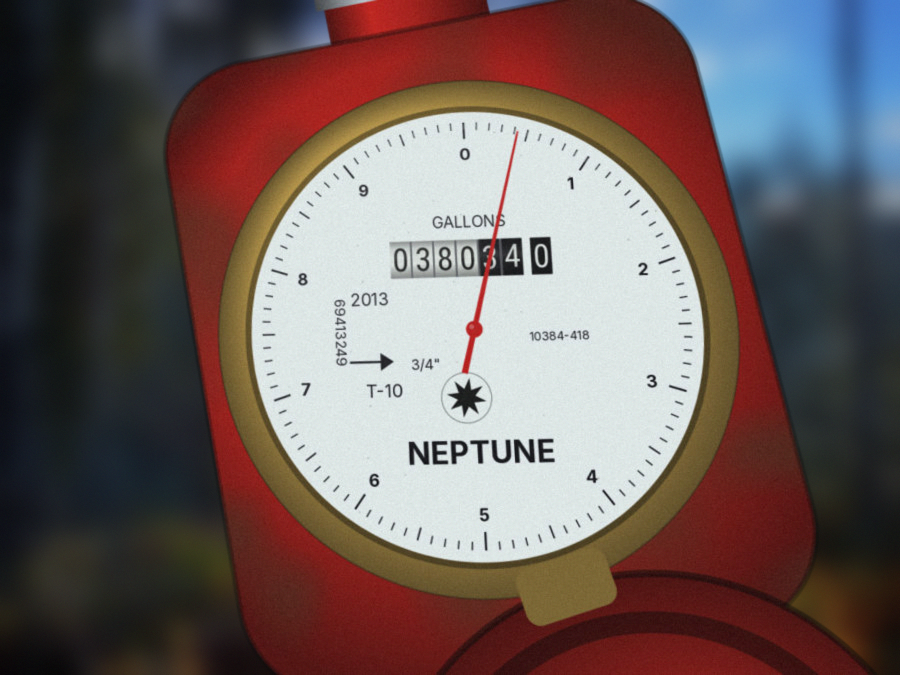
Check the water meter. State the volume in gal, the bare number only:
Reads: 380340.4
